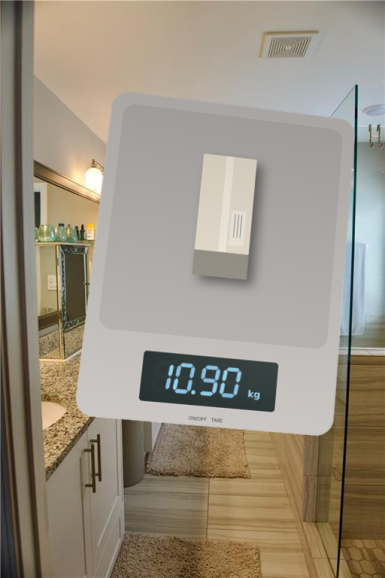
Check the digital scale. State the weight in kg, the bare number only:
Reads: 10.90
